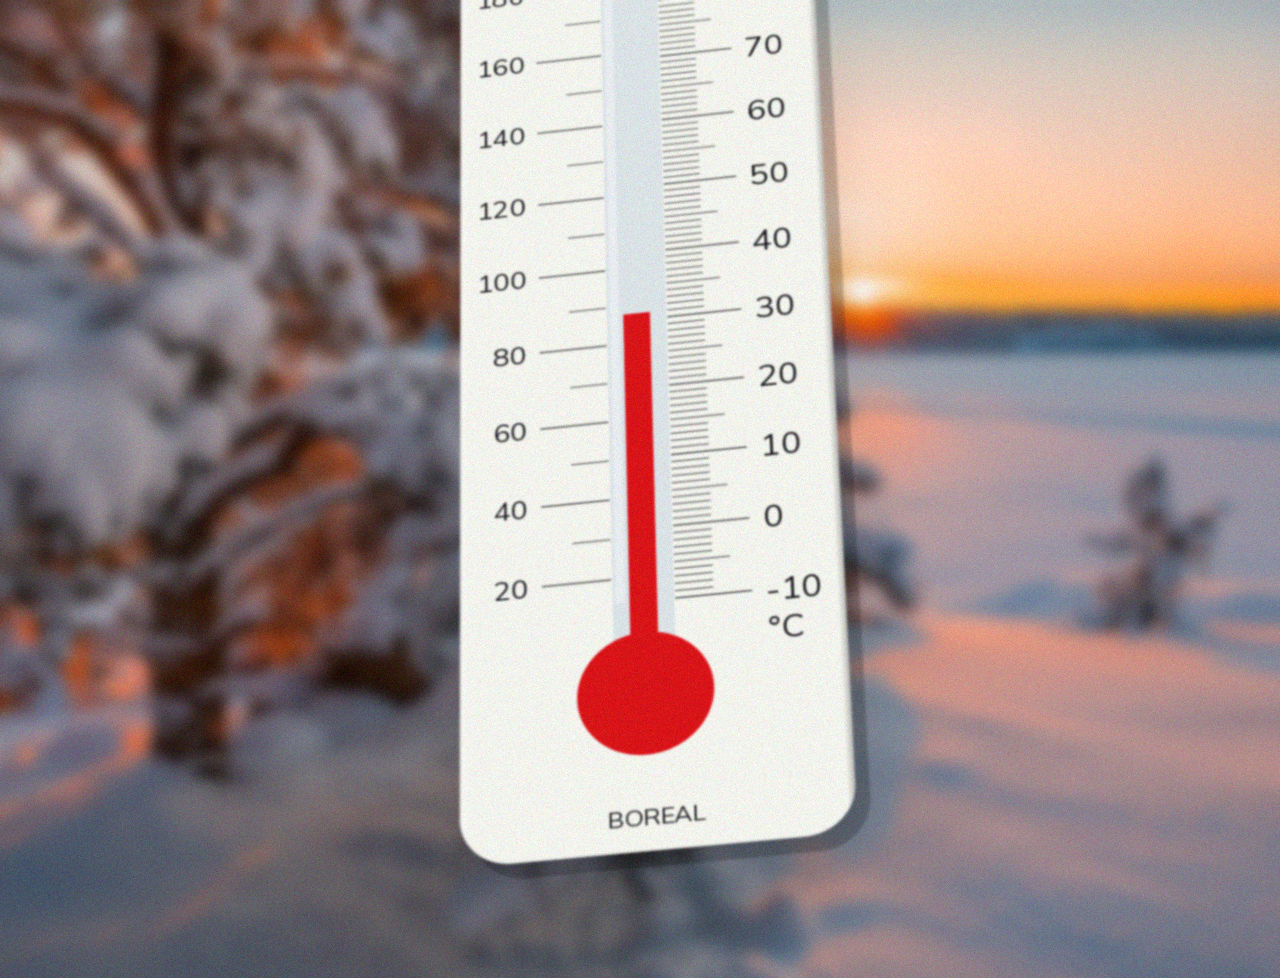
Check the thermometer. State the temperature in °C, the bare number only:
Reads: 31
